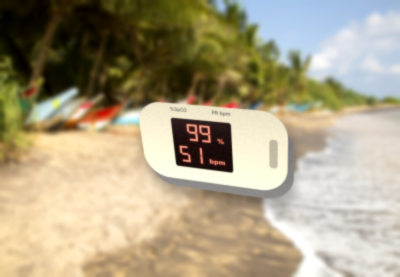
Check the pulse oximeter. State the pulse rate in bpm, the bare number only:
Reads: 51
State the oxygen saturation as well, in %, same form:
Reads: 99
